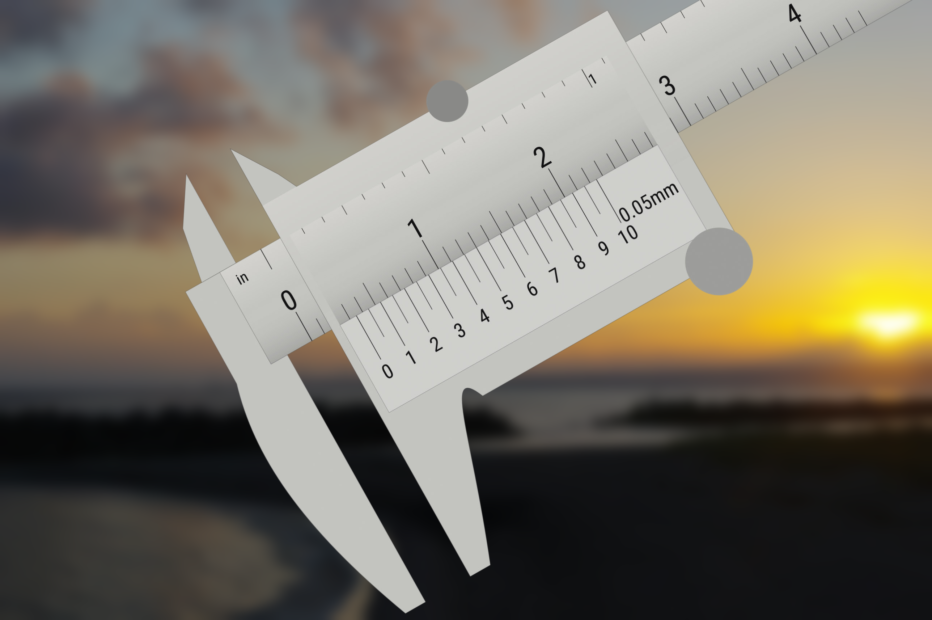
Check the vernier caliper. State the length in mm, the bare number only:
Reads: 3.5
